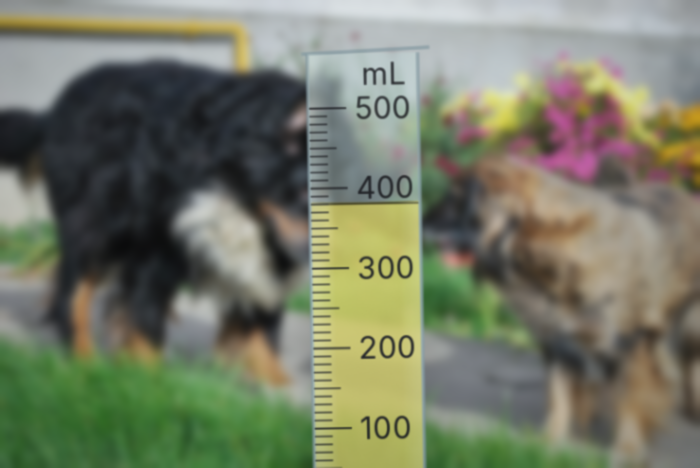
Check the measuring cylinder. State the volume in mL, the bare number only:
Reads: 380
